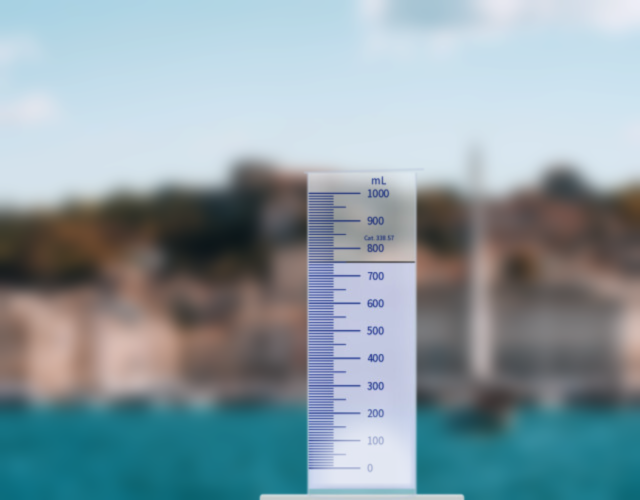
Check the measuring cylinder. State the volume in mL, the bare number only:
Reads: 750
